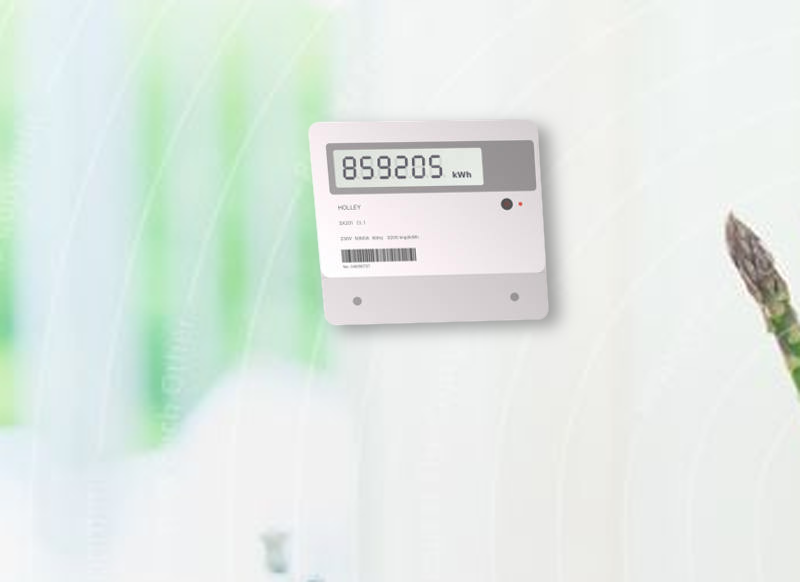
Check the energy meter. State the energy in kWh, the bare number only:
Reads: 859205
